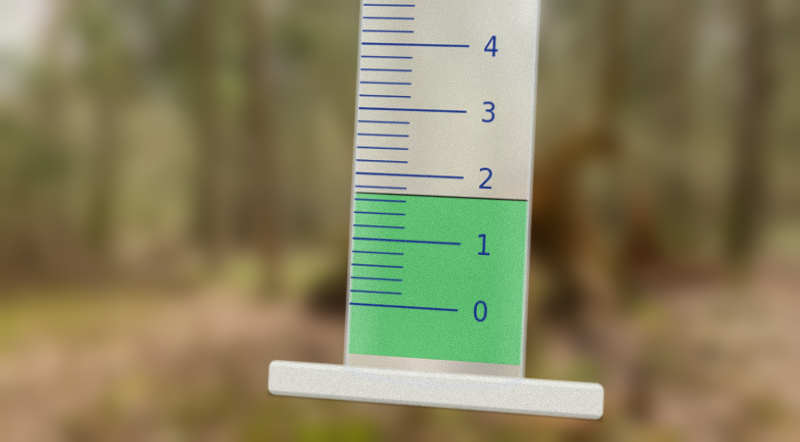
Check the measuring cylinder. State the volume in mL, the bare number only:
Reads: 1.7
